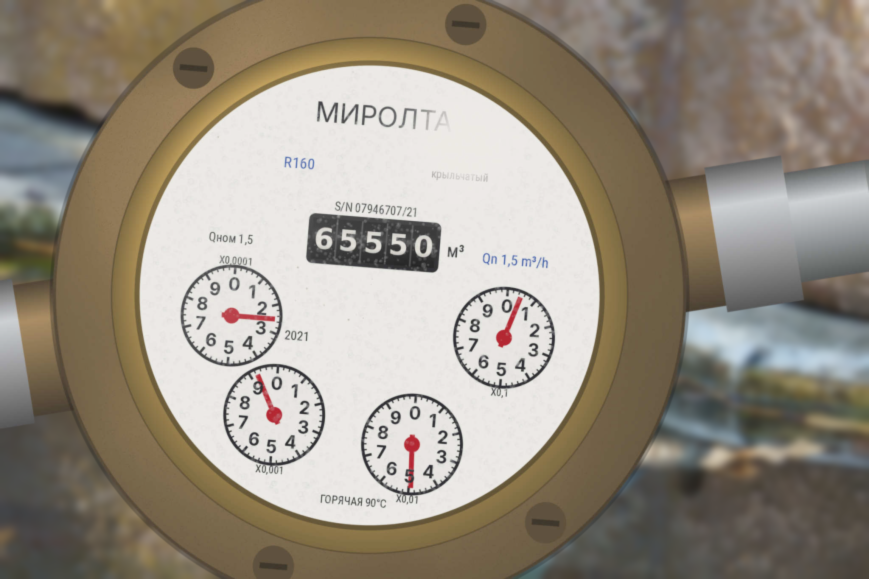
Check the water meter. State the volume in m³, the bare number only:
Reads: 65550.0492
